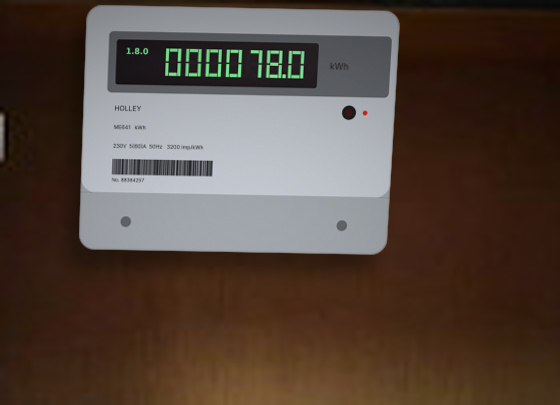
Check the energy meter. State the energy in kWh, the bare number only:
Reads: 78.0
